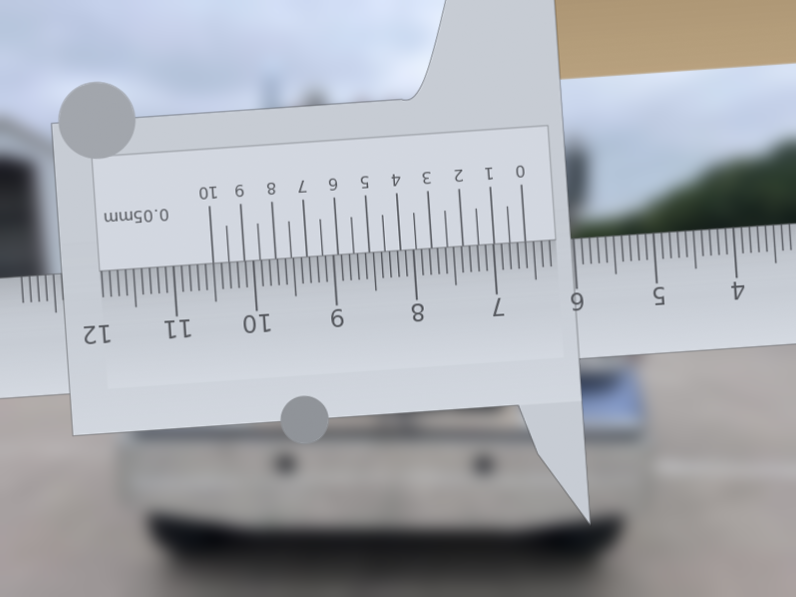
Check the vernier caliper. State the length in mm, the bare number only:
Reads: 66.0
